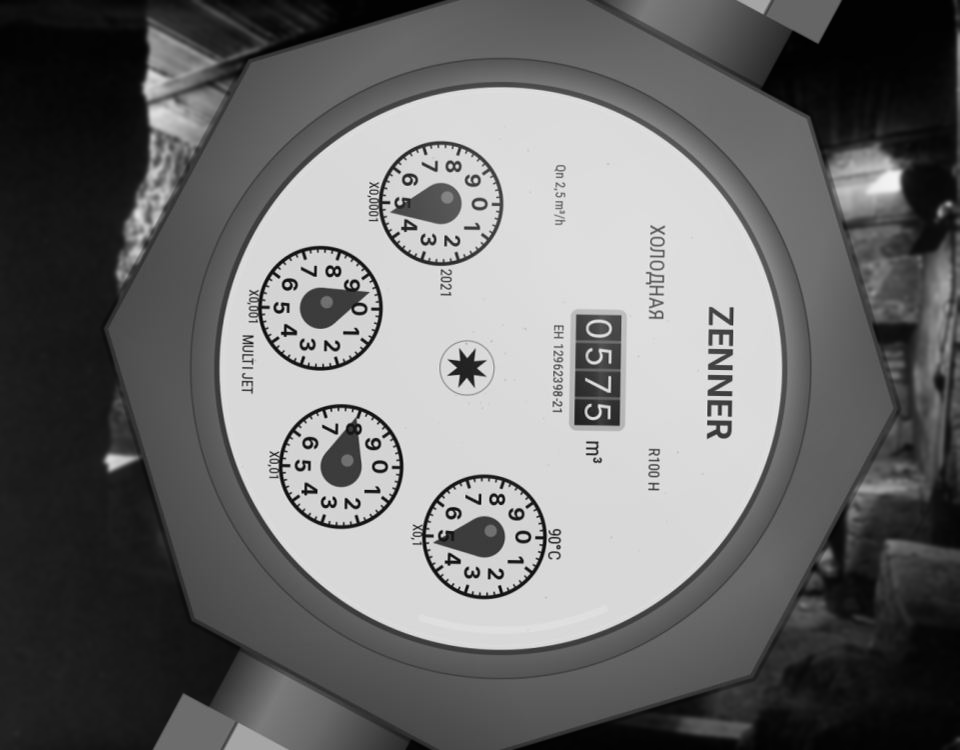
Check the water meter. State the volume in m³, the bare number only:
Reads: 575.4794
